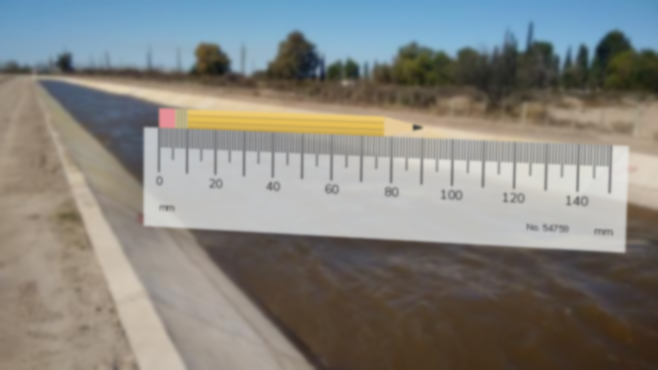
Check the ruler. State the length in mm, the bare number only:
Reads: 90
